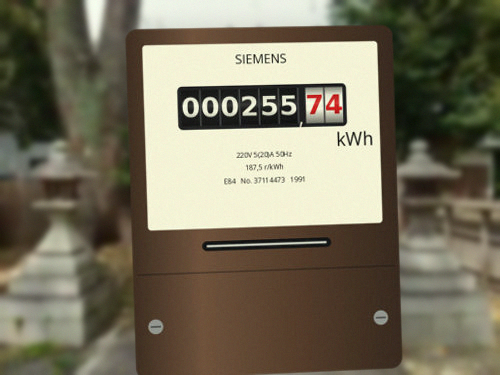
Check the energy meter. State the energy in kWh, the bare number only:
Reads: 255.74
